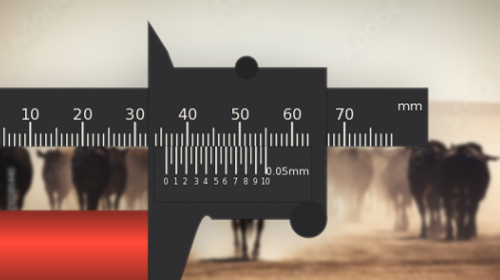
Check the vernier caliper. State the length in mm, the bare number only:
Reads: 36.0
